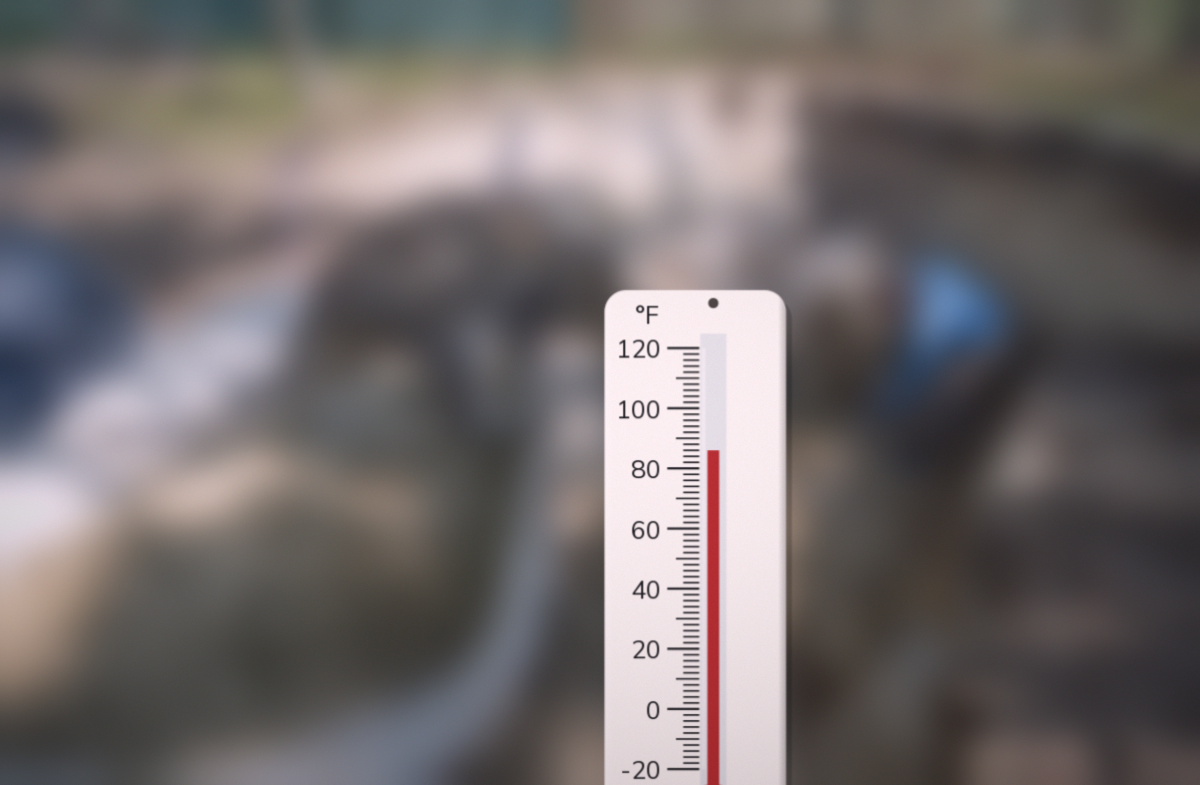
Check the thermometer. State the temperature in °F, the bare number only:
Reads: 86
